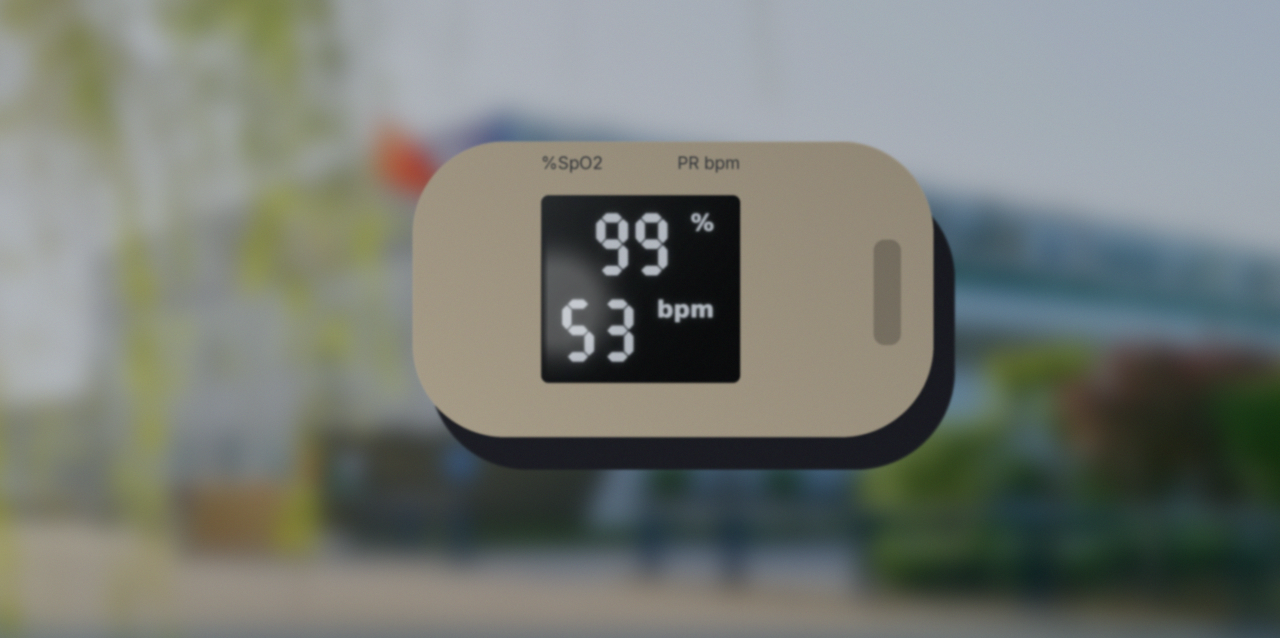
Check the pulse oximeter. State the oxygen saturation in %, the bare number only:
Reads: 99
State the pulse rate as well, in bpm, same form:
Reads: 53
